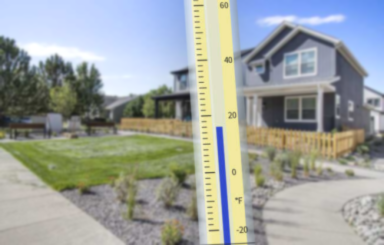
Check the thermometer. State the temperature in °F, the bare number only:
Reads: 16
